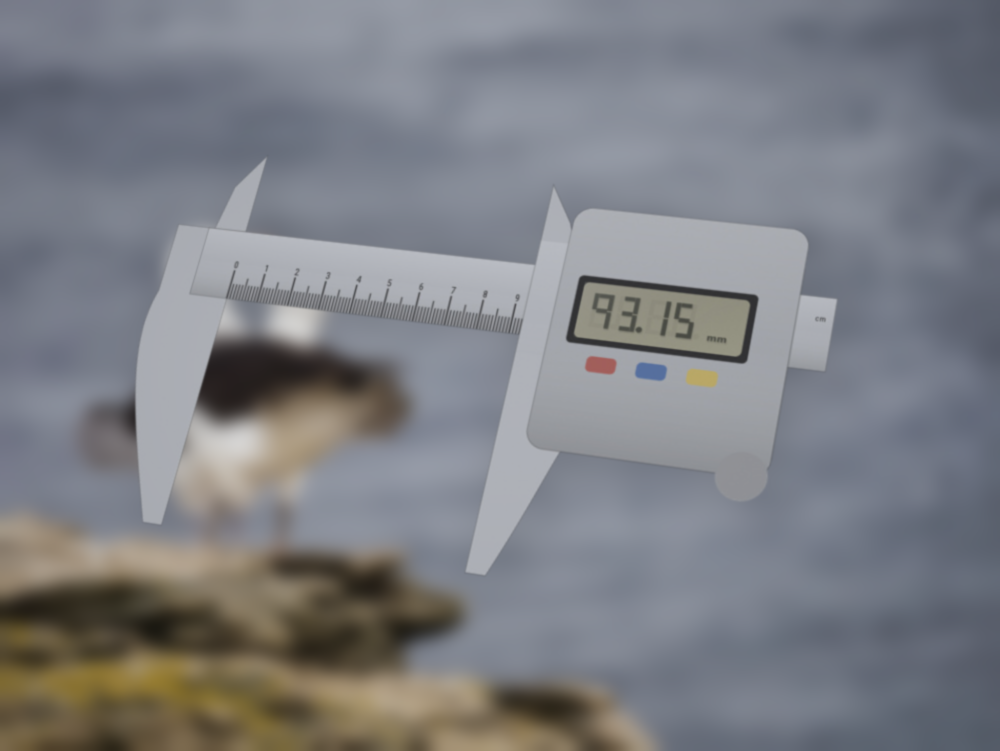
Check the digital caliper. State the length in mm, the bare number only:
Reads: 93.15
